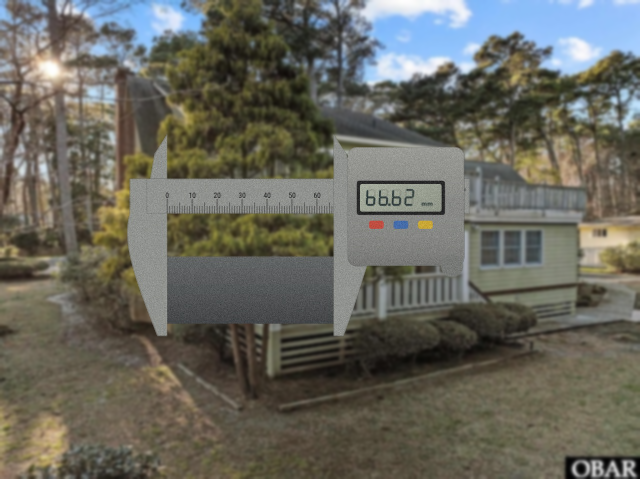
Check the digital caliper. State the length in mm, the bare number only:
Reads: 66.62
